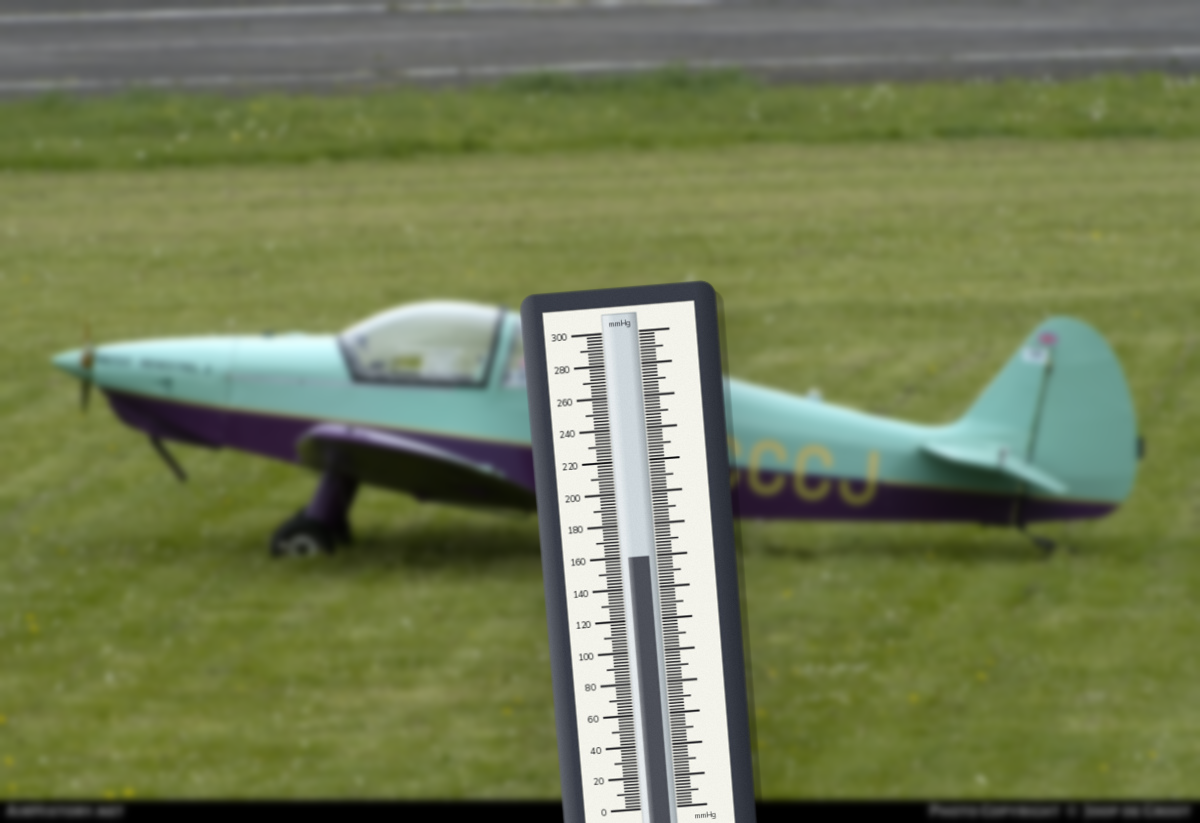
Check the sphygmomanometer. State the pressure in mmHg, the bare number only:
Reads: 160
